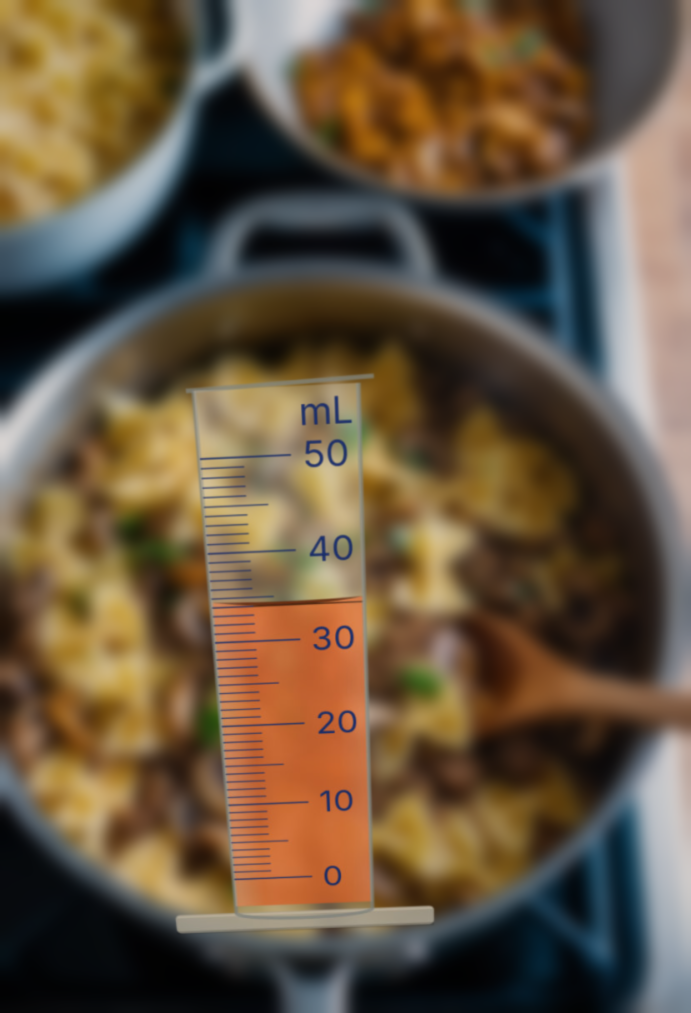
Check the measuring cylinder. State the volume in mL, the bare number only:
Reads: 34
